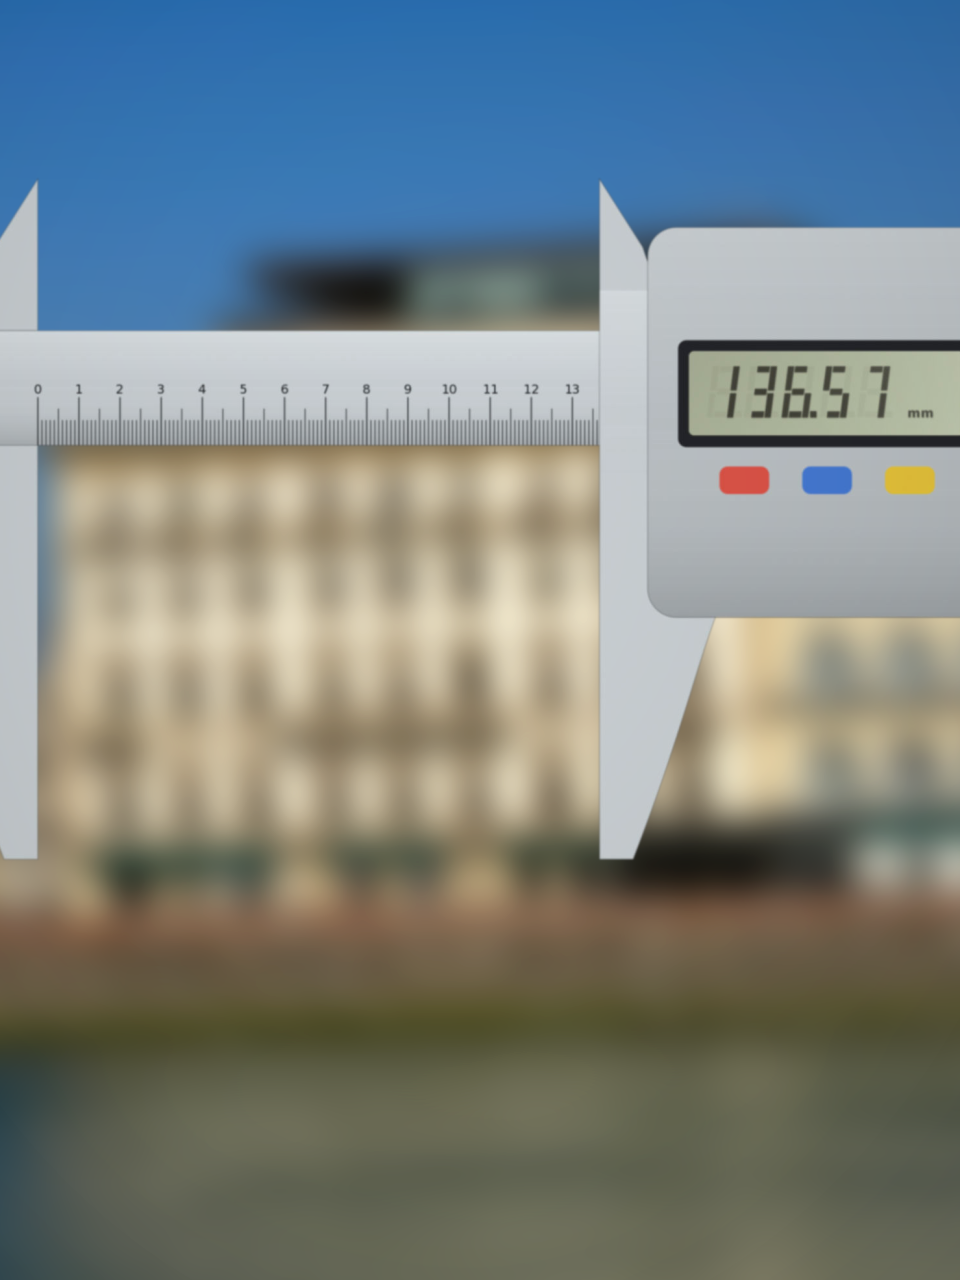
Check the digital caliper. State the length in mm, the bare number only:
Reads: 136.57
